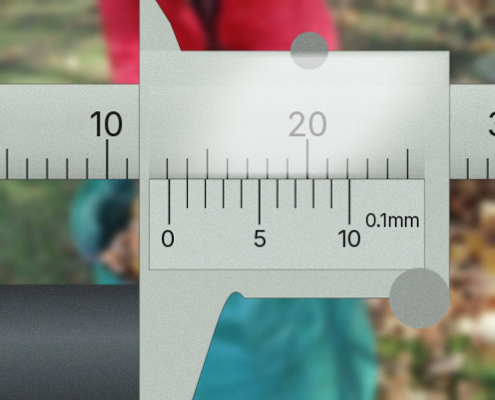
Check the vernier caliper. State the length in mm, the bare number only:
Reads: 13.1
